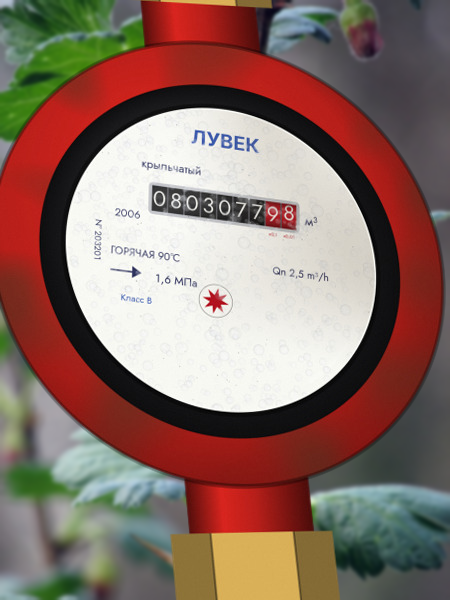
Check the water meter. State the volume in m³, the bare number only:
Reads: 803077.98
